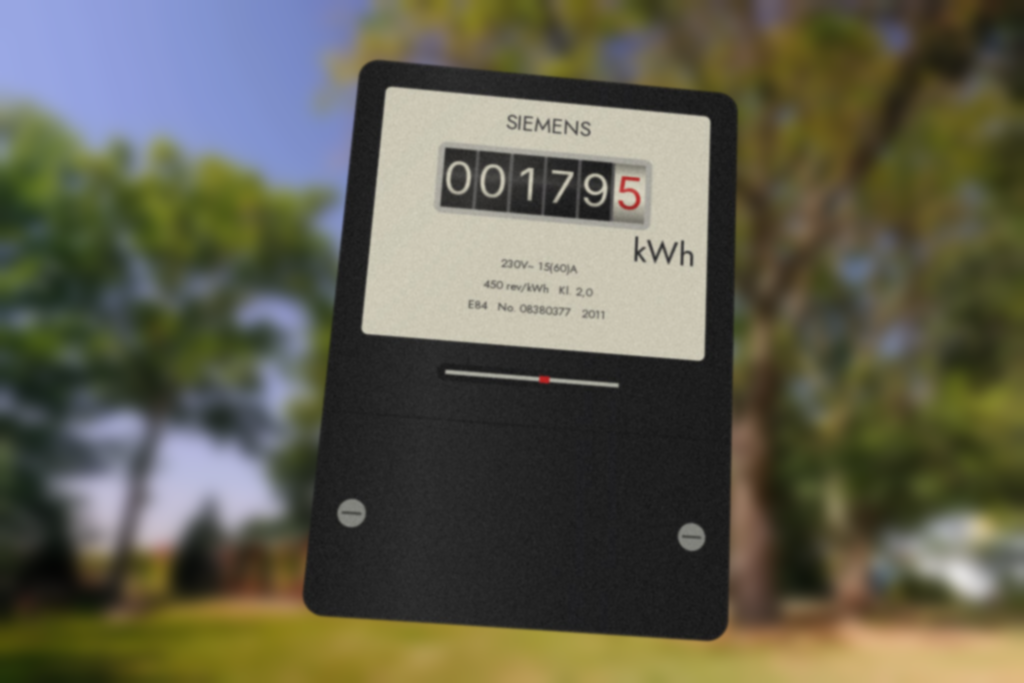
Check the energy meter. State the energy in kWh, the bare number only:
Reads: 179.5
